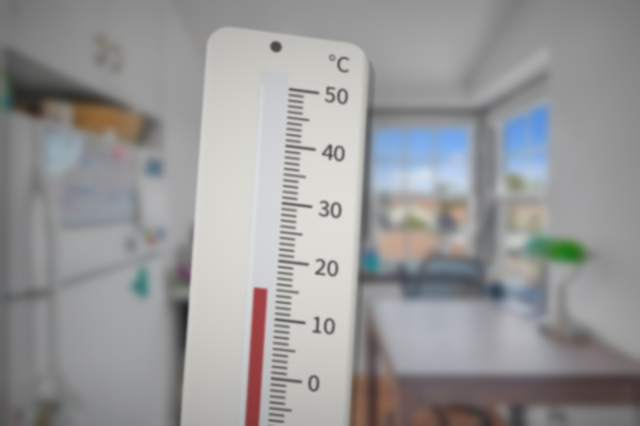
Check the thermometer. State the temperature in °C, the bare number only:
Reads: 15
